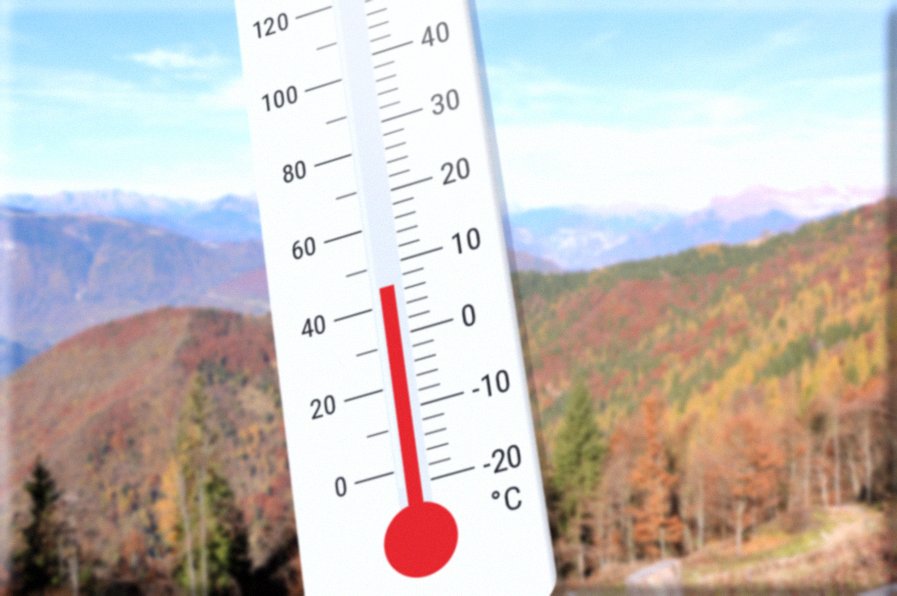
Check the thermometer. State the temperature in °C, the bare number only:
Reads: 7
